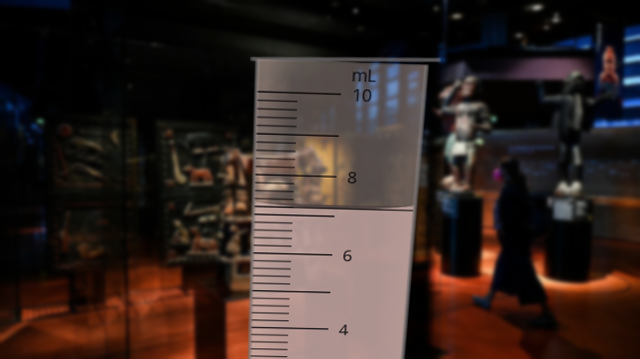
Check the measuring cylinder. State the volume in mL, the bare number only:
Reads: 7.2
